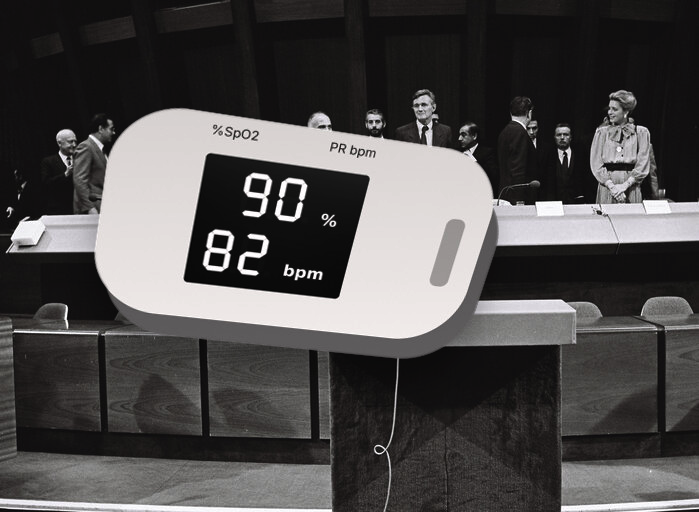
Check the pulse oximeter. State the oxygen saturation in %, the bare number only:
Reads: 90
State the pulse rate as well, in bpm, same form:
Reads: 82
